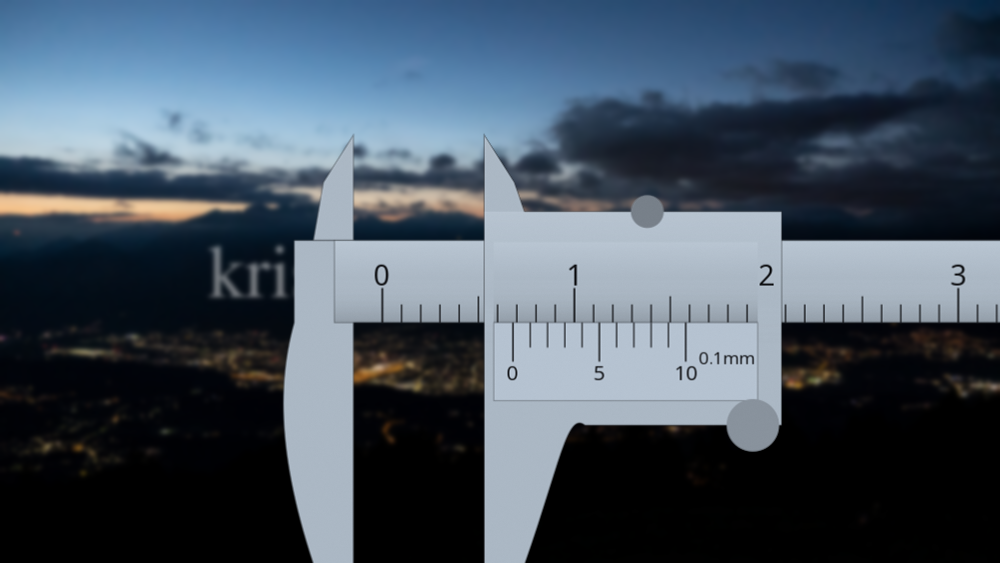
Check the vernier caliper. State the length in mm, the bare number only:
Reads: 6.8
